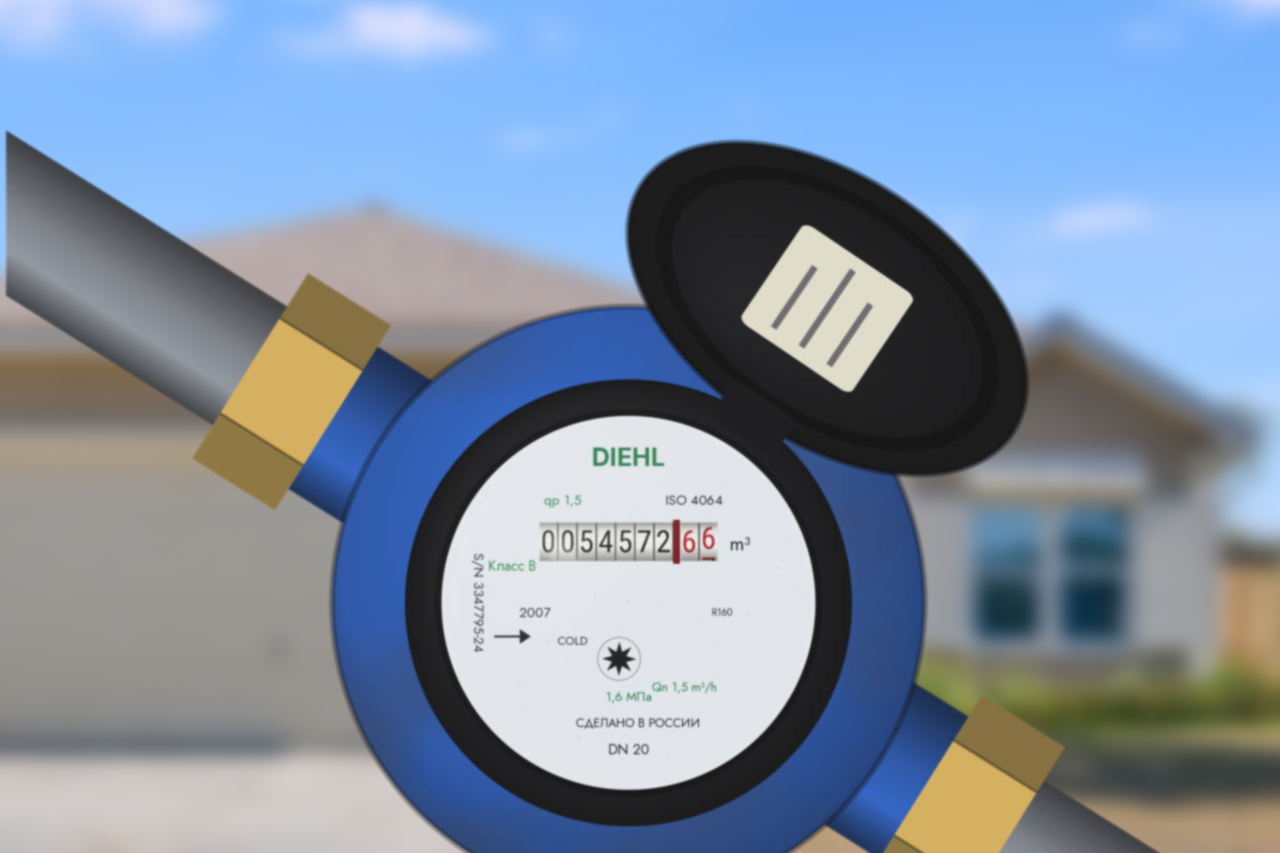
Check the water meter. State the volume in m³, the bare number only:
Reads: 54572.66
